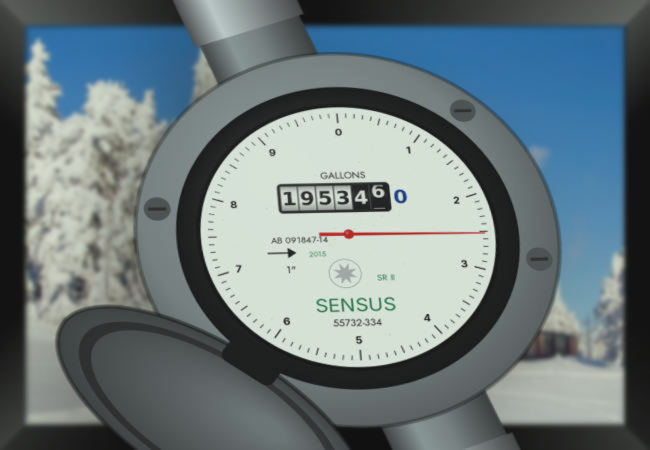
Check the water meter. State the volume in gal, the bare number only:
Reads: 1953462.5
